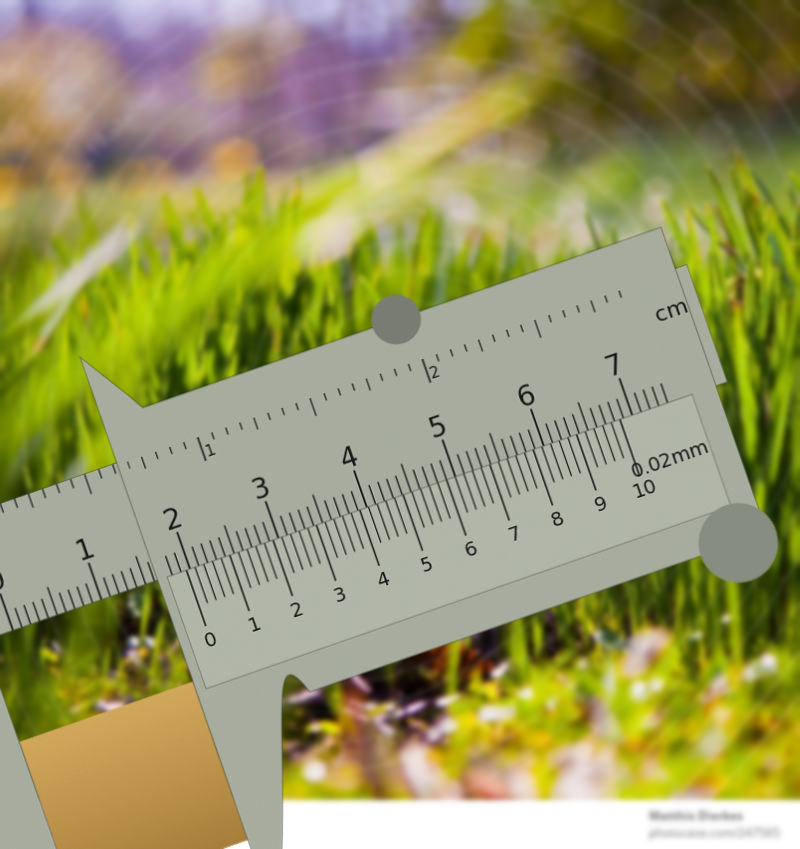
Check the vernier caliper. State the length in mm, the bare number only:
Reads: 19.6
